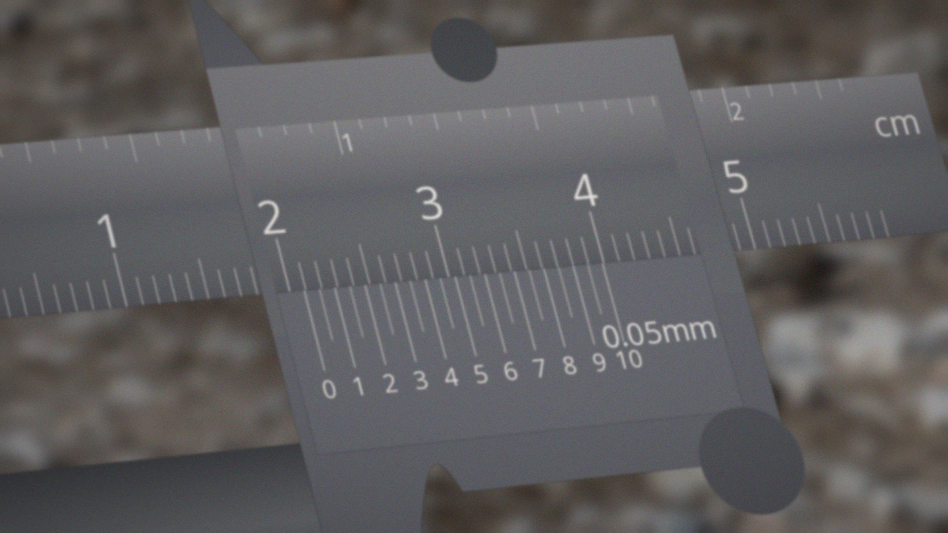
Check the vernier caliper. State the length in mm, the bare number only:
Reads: 20.9
